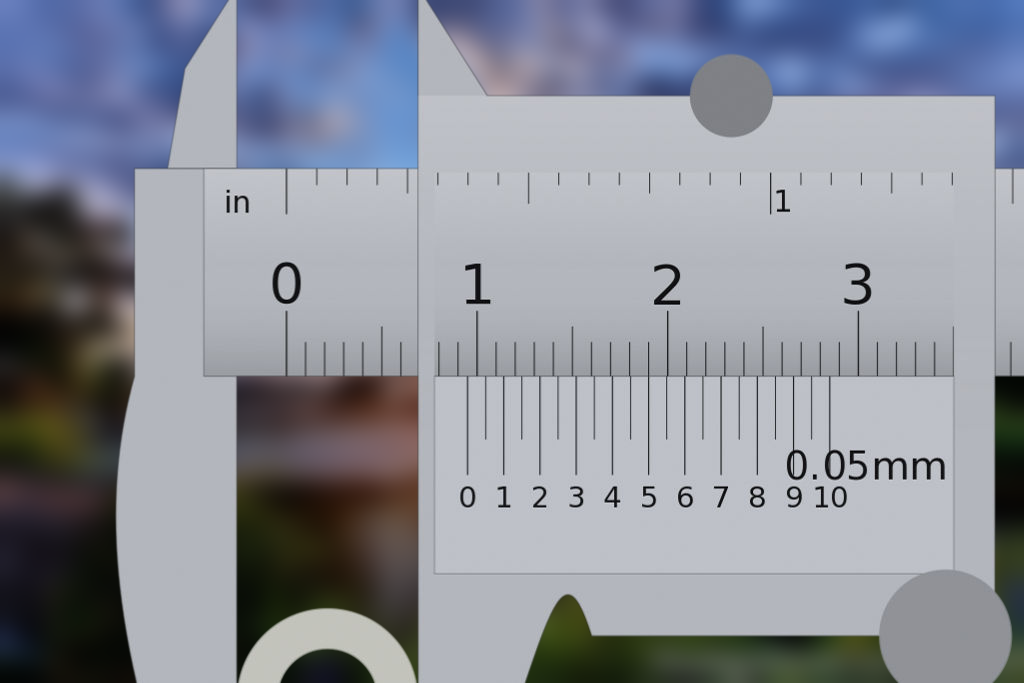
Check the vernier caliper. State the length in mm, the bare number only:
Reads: 9.5
